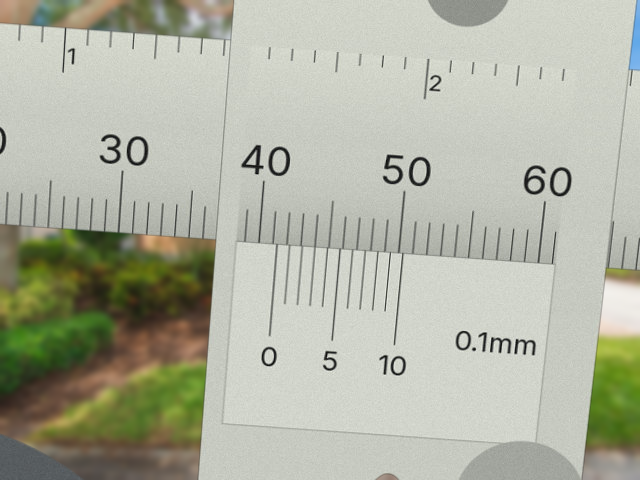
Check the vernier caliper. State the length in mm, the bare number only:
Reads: 41.3
